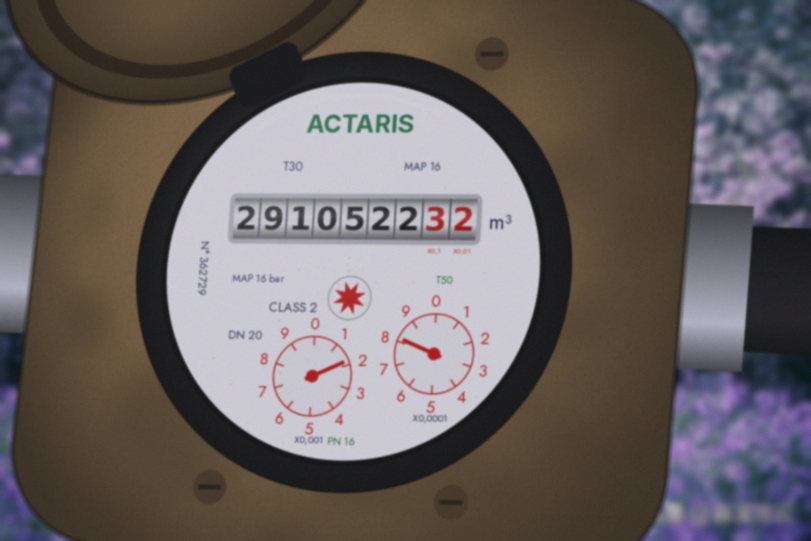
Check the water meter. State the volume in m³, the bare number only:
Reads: 2910522.3218
